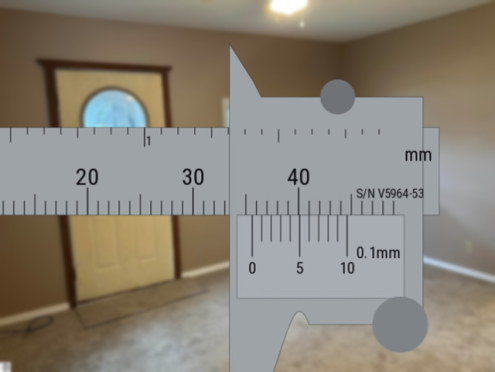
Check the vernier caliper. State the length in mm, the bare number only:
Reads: 35.6
